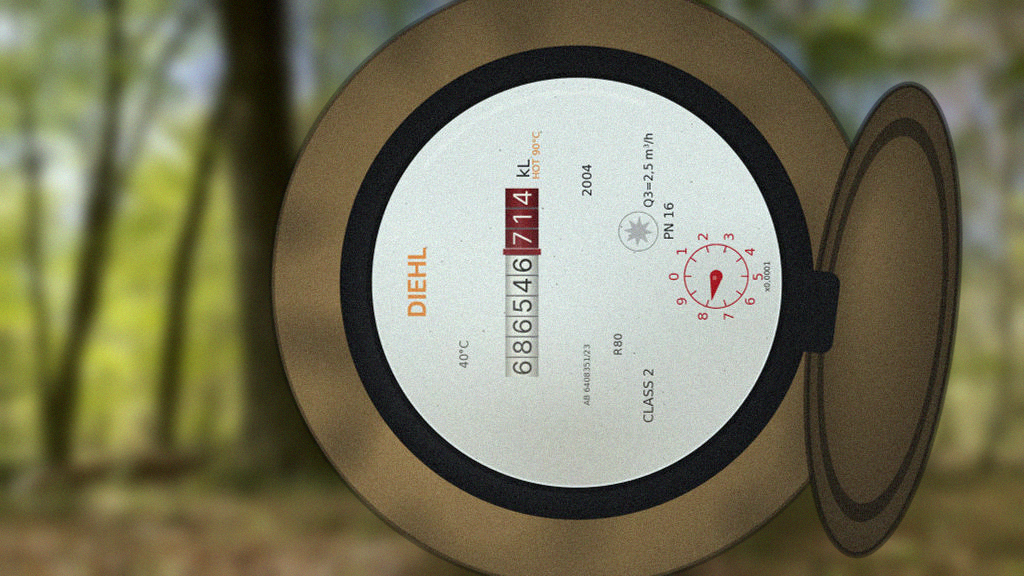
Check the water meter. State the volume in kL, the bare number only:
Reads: 686546.7147
